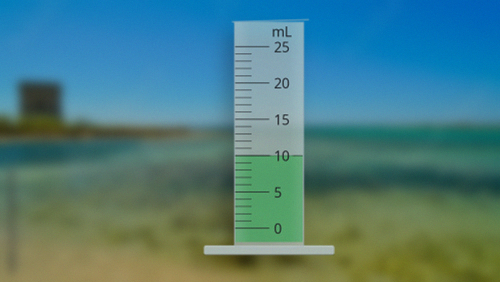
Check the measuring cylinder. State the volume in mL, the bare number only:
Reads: 10
